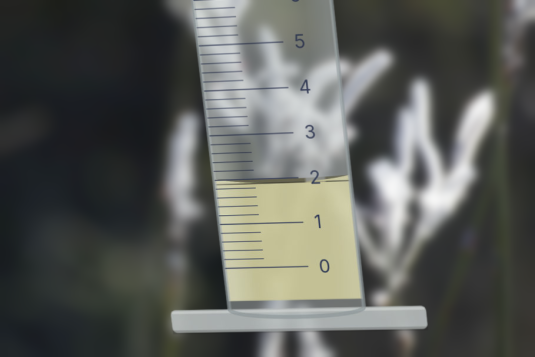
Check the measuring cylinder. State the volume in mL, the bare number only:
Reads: 1.9
